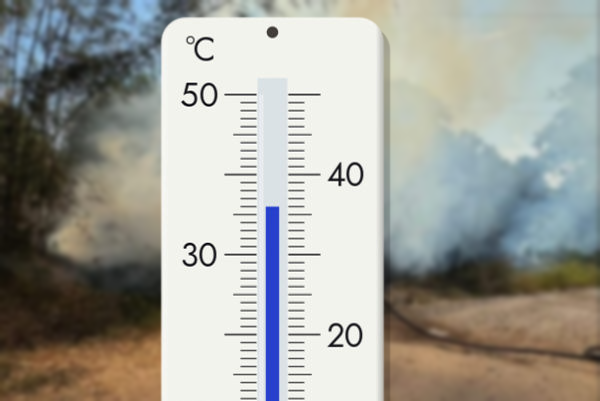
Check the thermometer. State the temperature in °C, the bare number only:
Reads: 36
